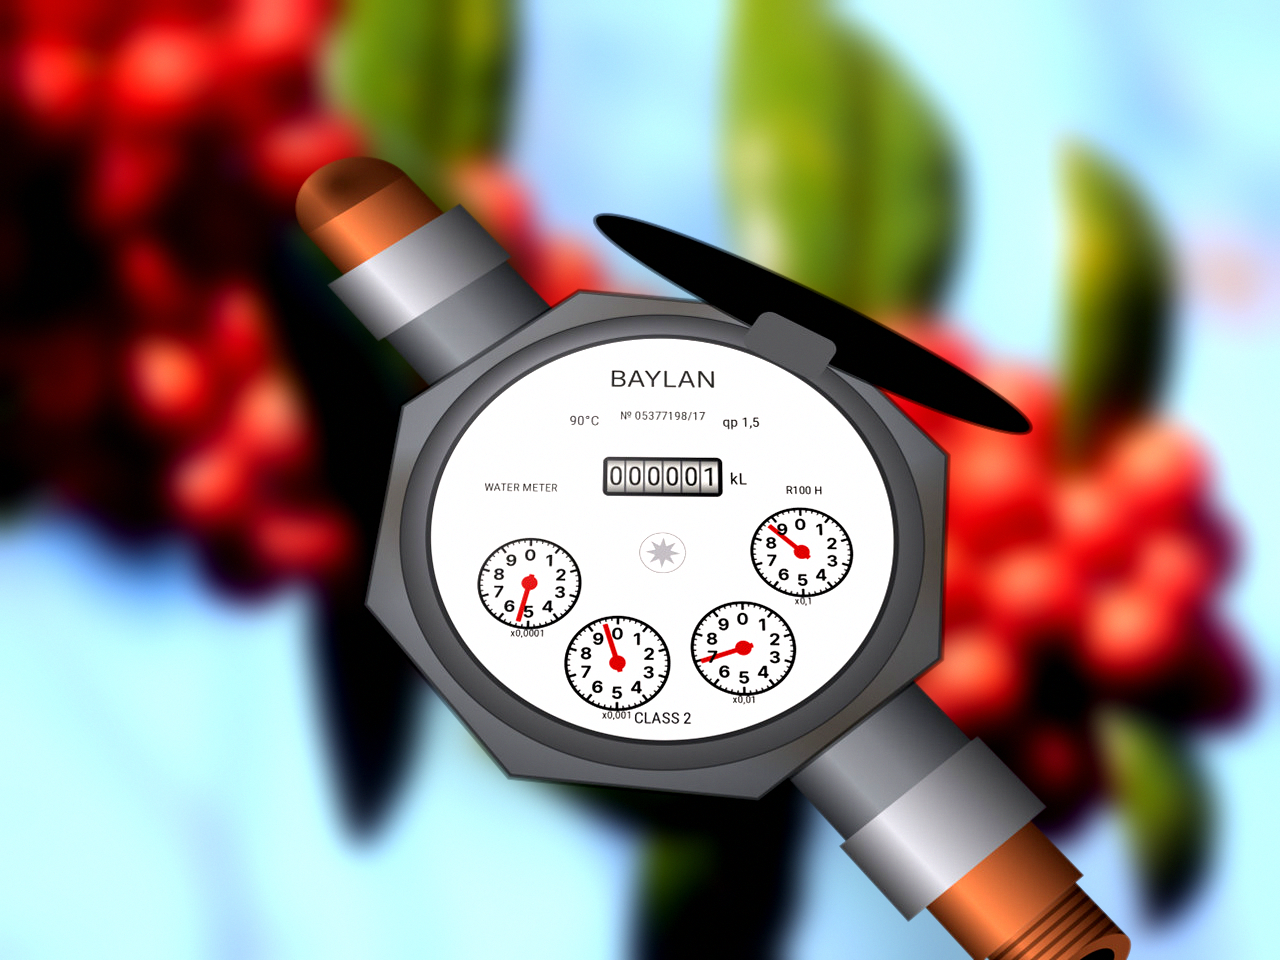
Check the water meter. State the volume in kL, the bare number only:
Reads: 1.8695
